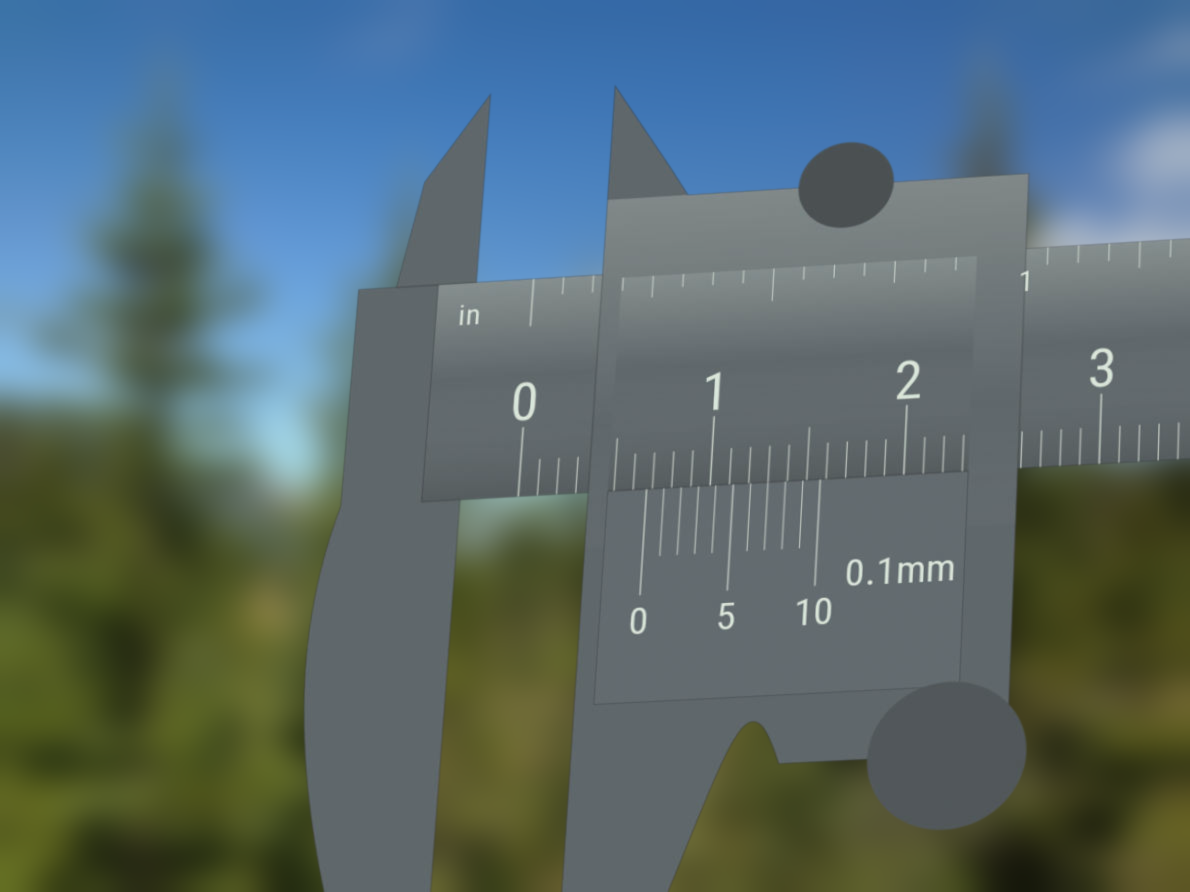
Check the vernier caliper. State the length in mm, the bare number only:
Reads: 6.7
